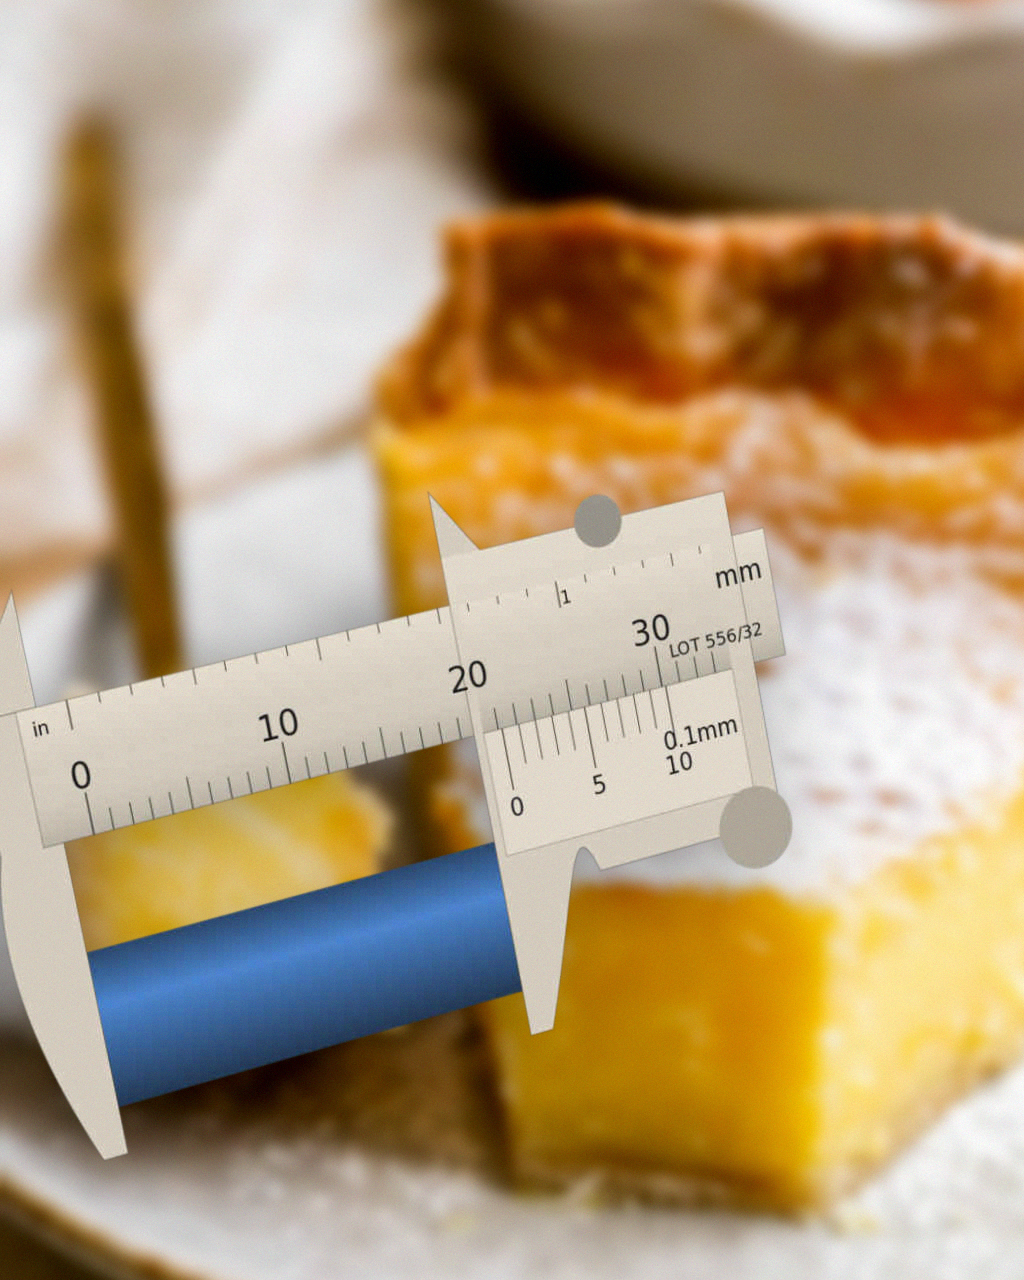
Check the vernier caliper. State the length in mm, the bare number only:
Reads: 21.2
